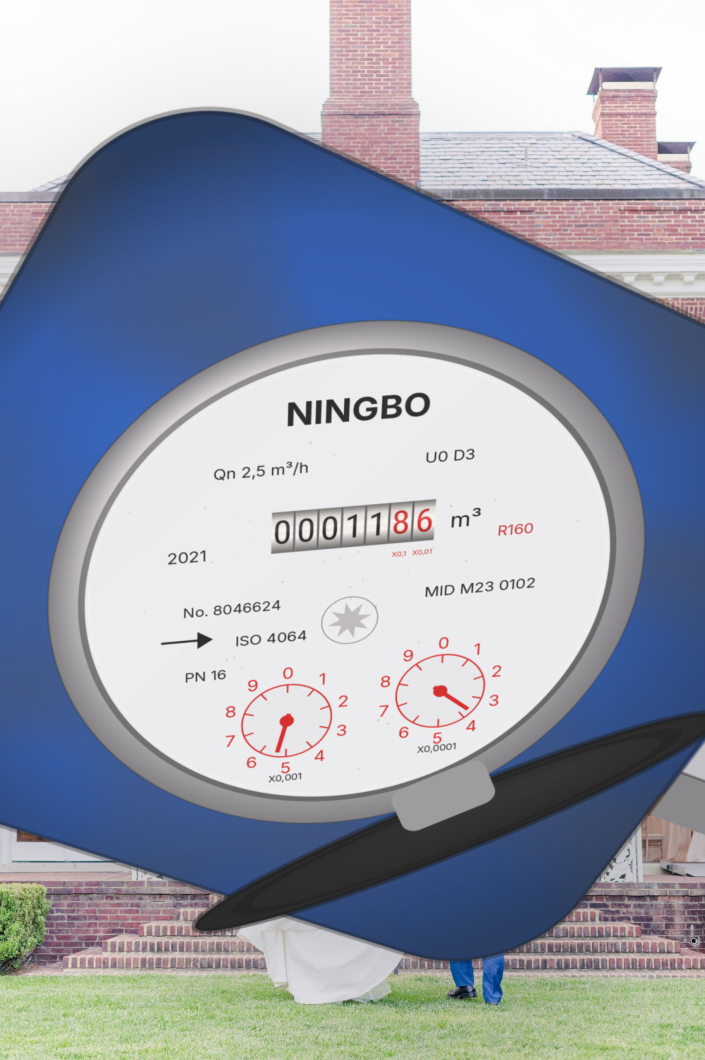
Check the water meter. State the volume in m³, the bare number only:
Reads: 11.8653
